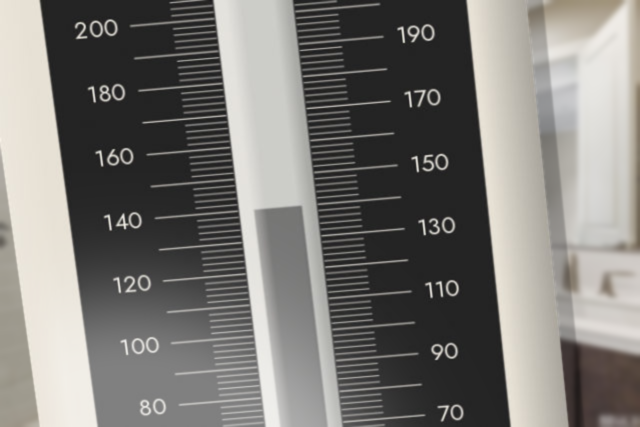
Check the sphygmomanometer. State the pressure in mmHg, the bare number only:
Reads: 140
